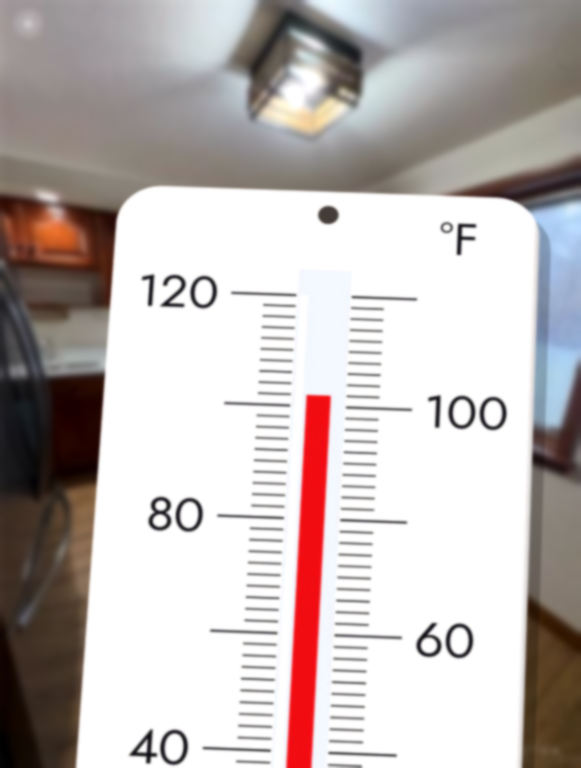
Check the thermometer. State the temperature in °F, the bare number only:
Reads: 102
